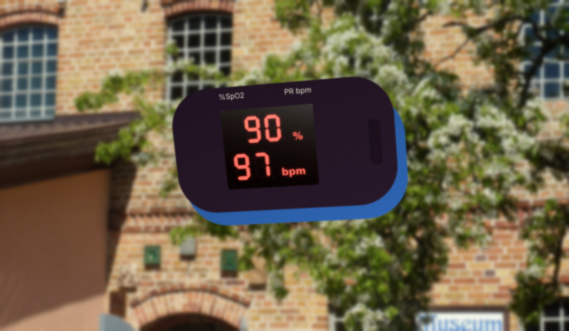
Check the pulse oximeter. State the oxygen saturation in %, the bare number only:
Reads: 90
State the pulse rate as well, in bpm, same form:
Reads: 97
